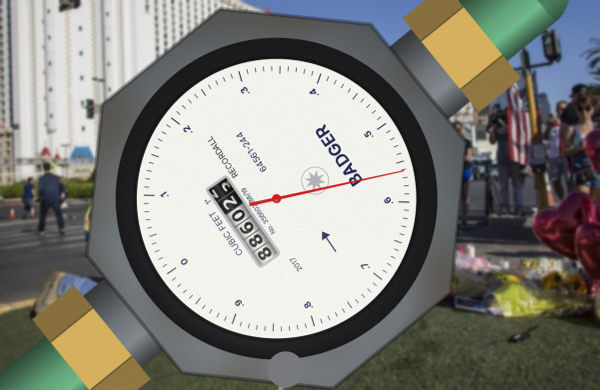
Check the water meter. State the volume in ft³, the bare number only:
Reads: 886022.56
